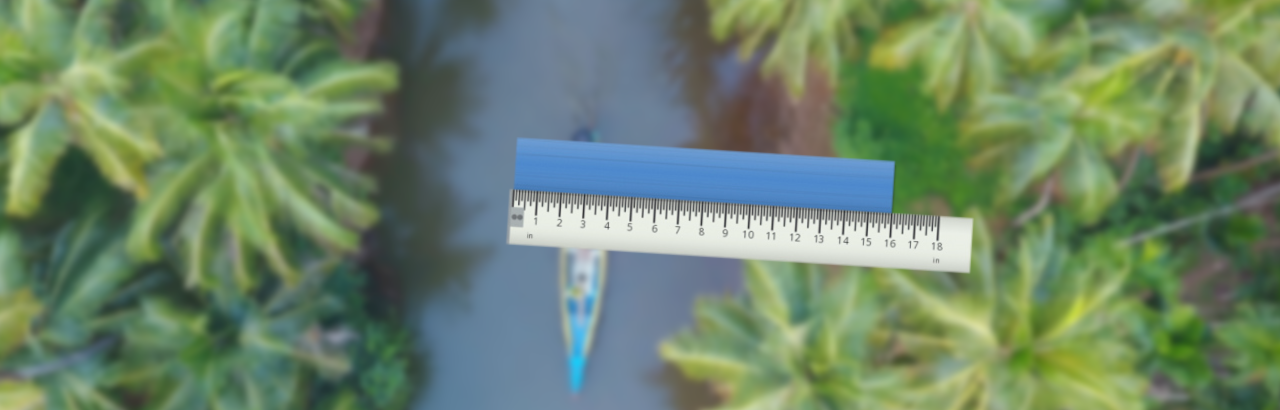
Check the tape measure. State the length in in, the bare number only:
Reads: 16
